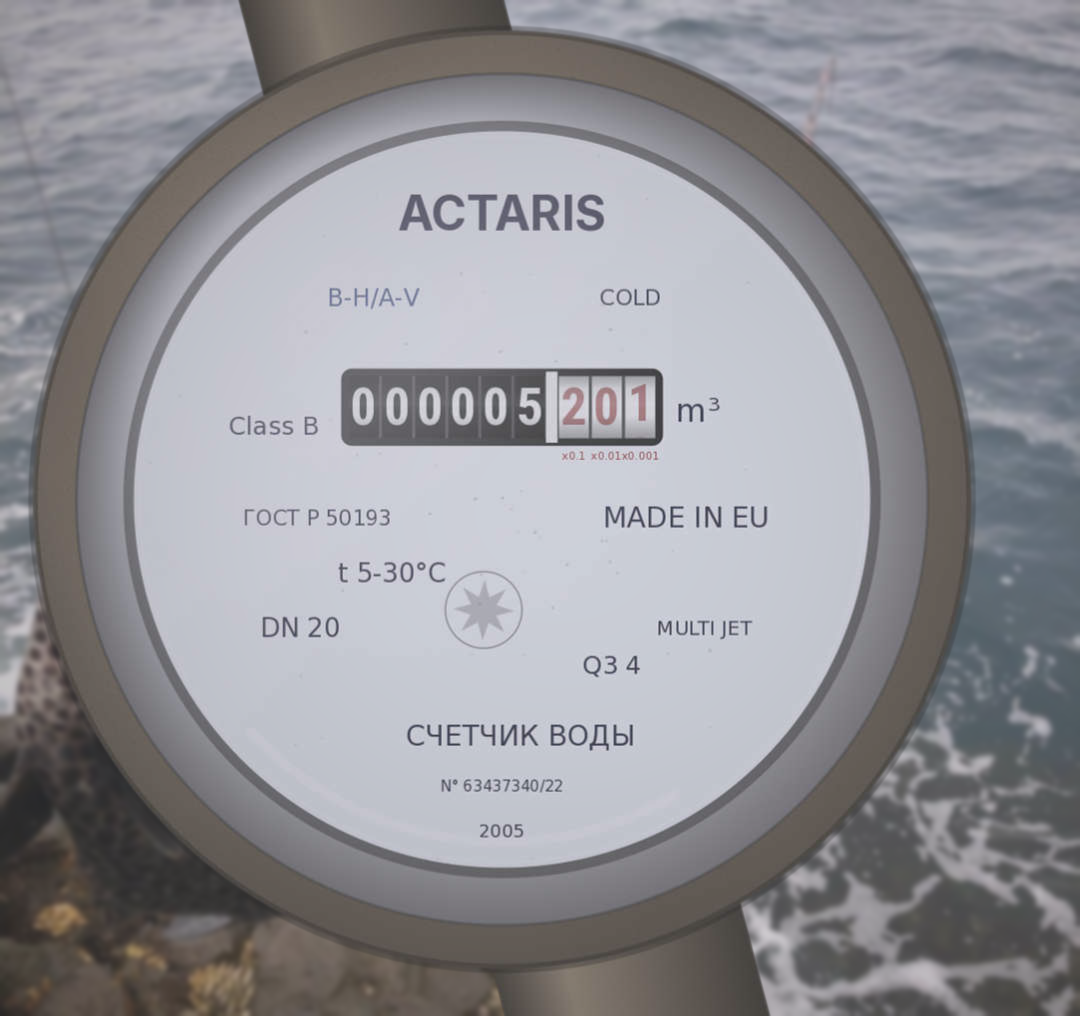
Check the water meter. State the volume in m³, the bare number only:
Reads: 5.201
